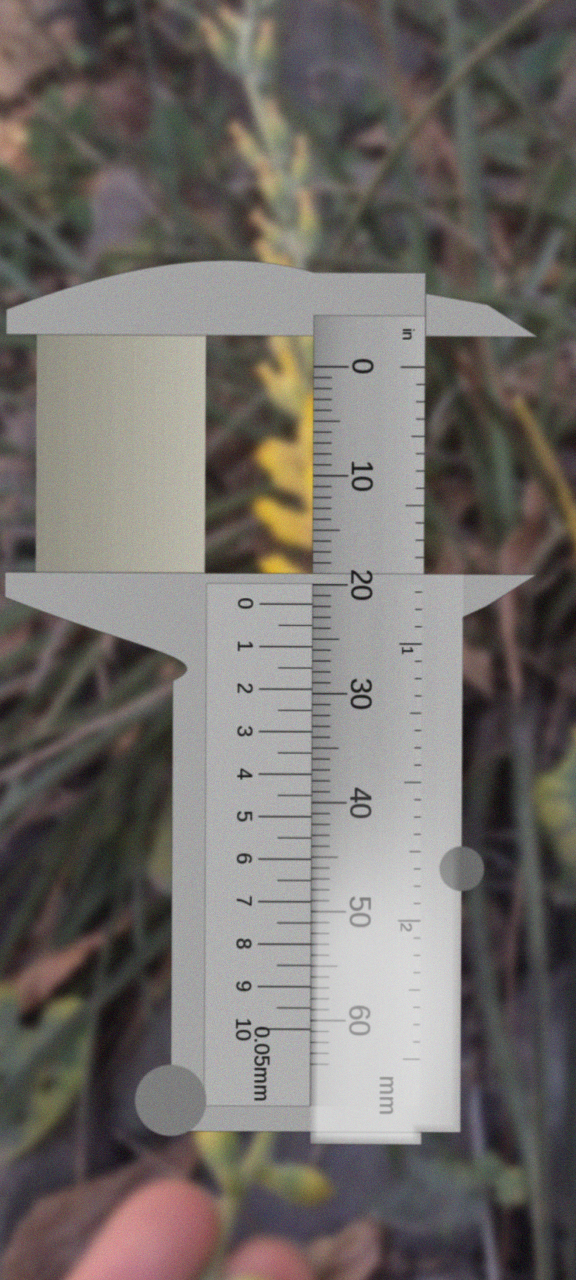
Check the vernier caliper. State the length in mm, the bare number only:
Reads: 21.8
